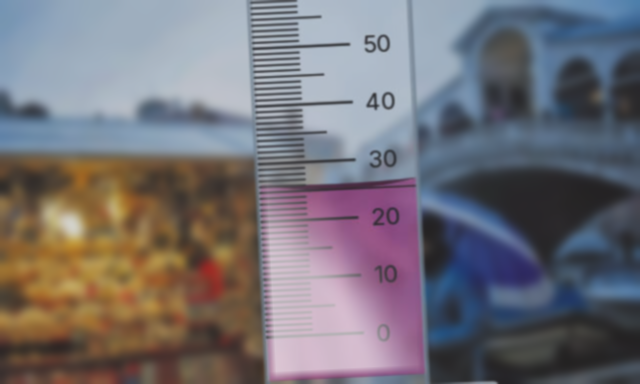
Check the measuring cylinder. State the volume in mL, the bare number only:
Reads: 25
